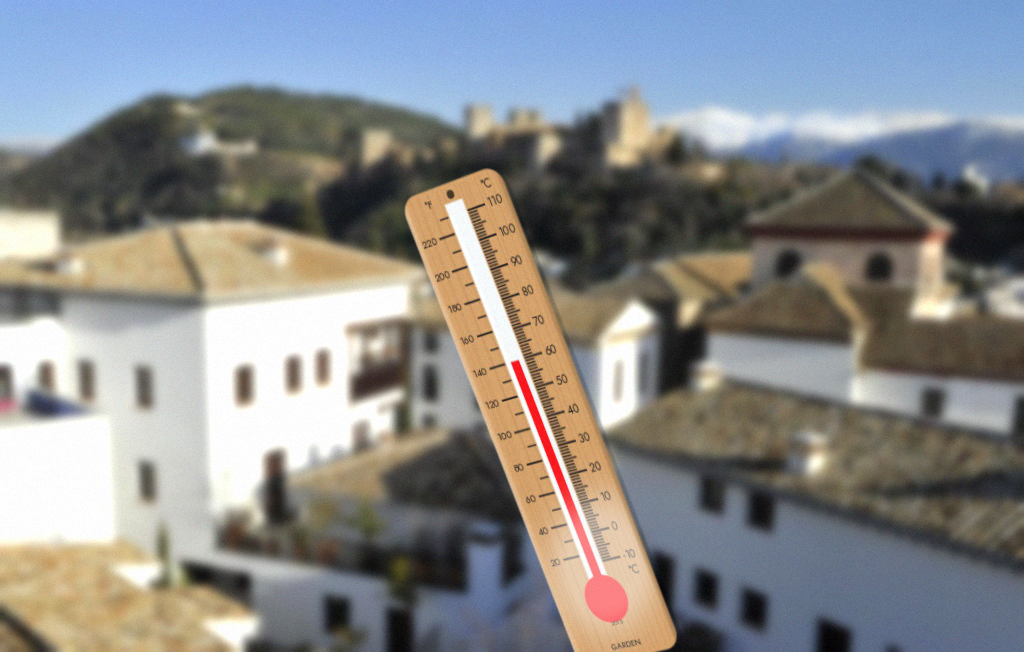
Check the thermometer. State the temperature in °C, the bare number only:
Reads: 60
